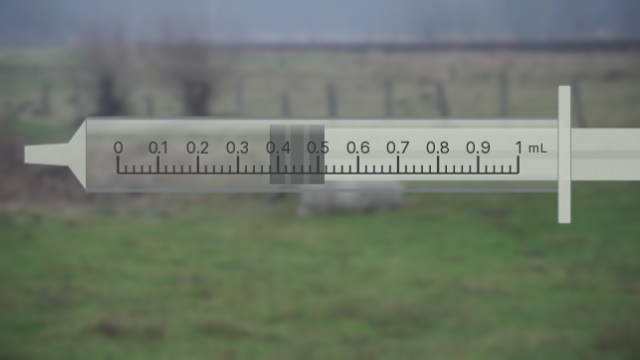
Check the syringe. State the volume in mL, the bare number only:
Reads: 0.38
